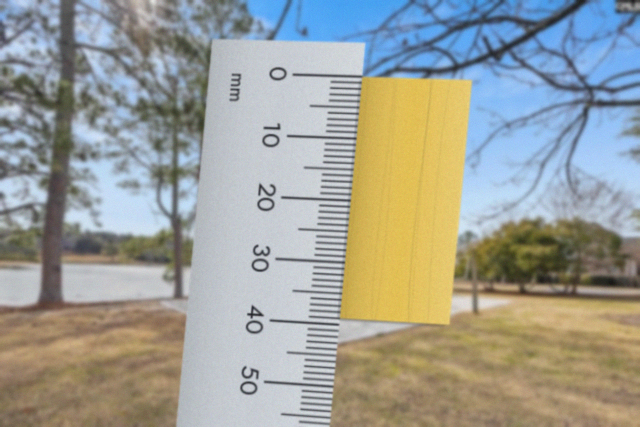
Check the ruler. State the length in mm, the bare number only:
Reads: 39
